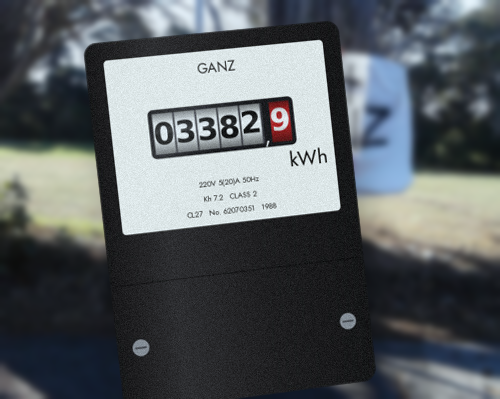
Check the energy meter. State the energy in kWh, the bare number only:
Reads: 3382.9
